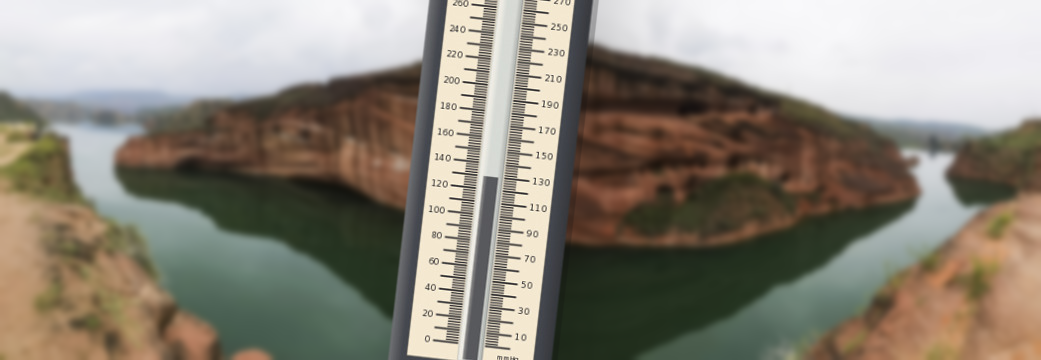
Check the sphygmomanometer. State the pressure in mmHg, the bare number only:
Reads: 130
